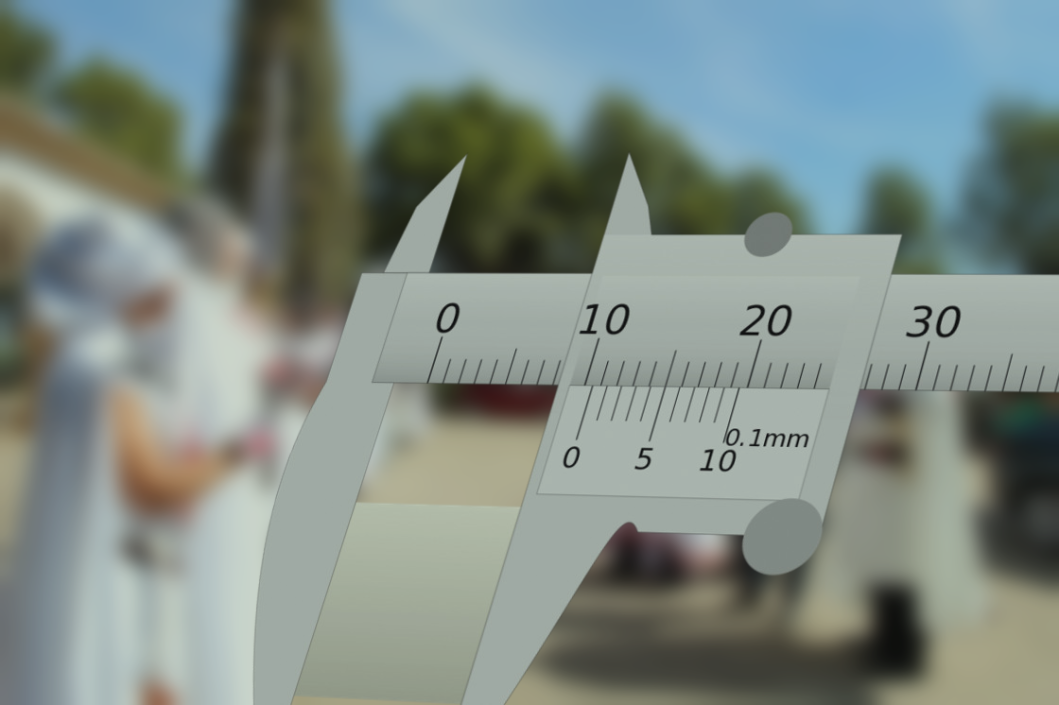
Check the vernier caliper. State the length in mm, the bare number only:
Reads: 10.5
